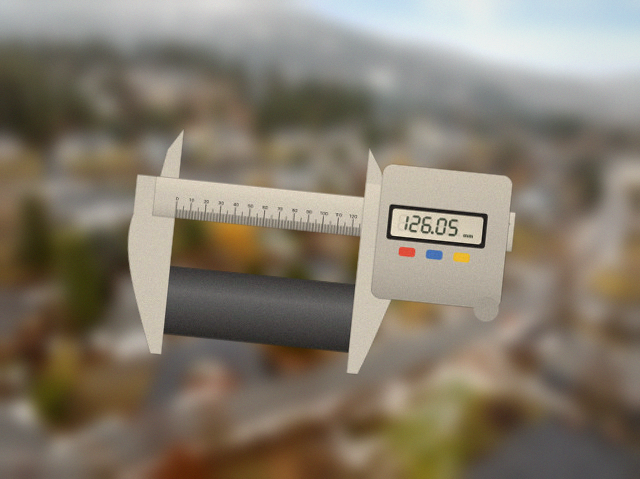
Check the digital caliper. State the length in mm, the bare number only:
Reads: 126.05
